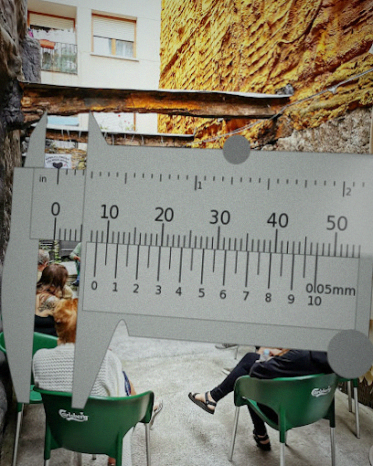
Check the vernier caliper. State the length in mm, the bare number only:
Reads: 8.0
